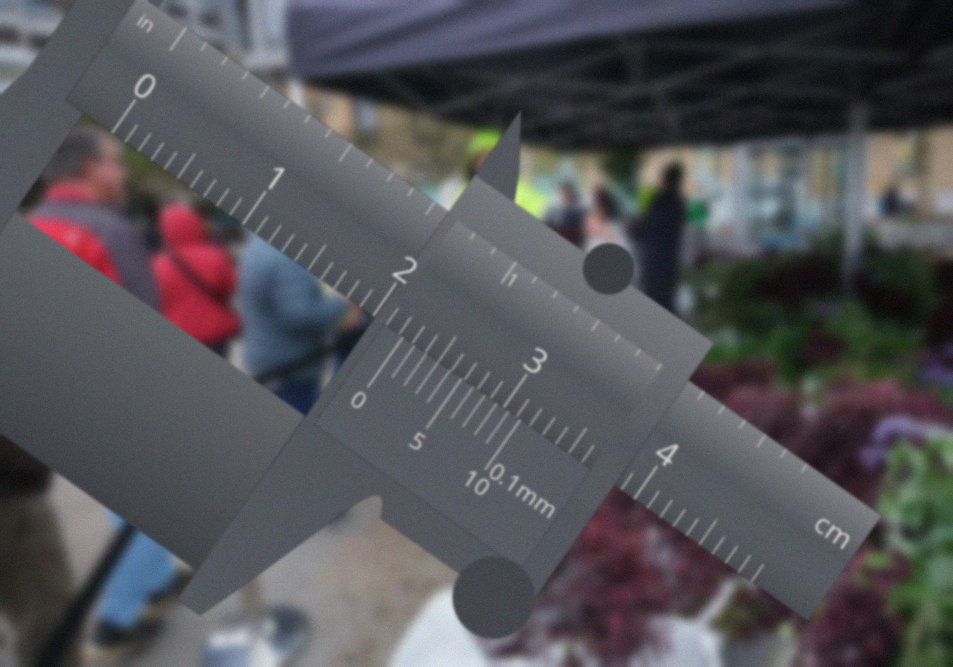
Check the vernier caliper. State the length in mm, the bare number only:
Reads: 22.3
